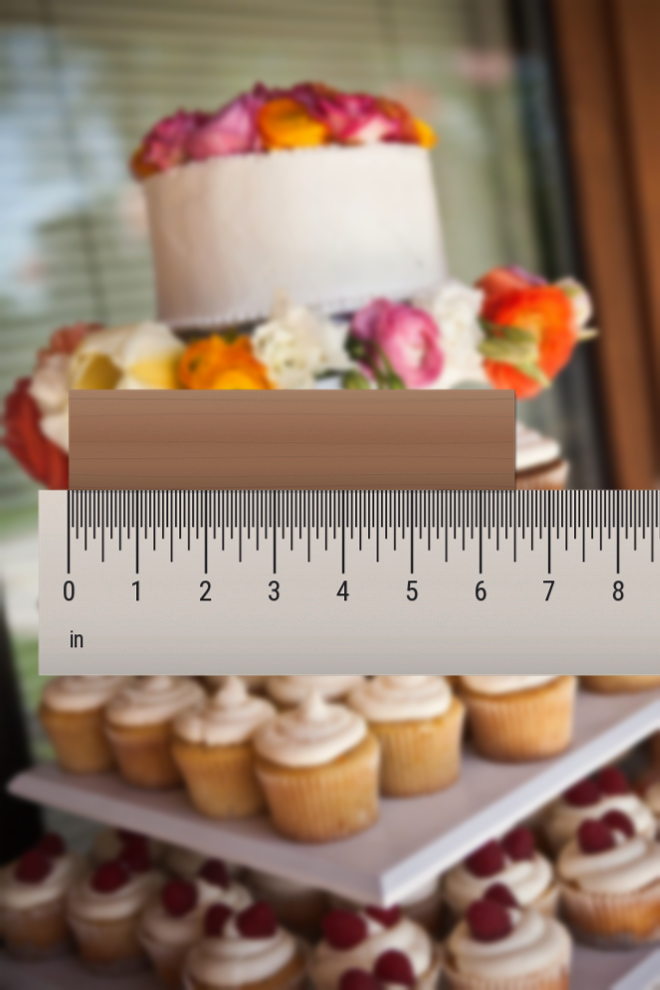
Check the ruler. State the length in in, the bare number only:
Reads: 6.5
